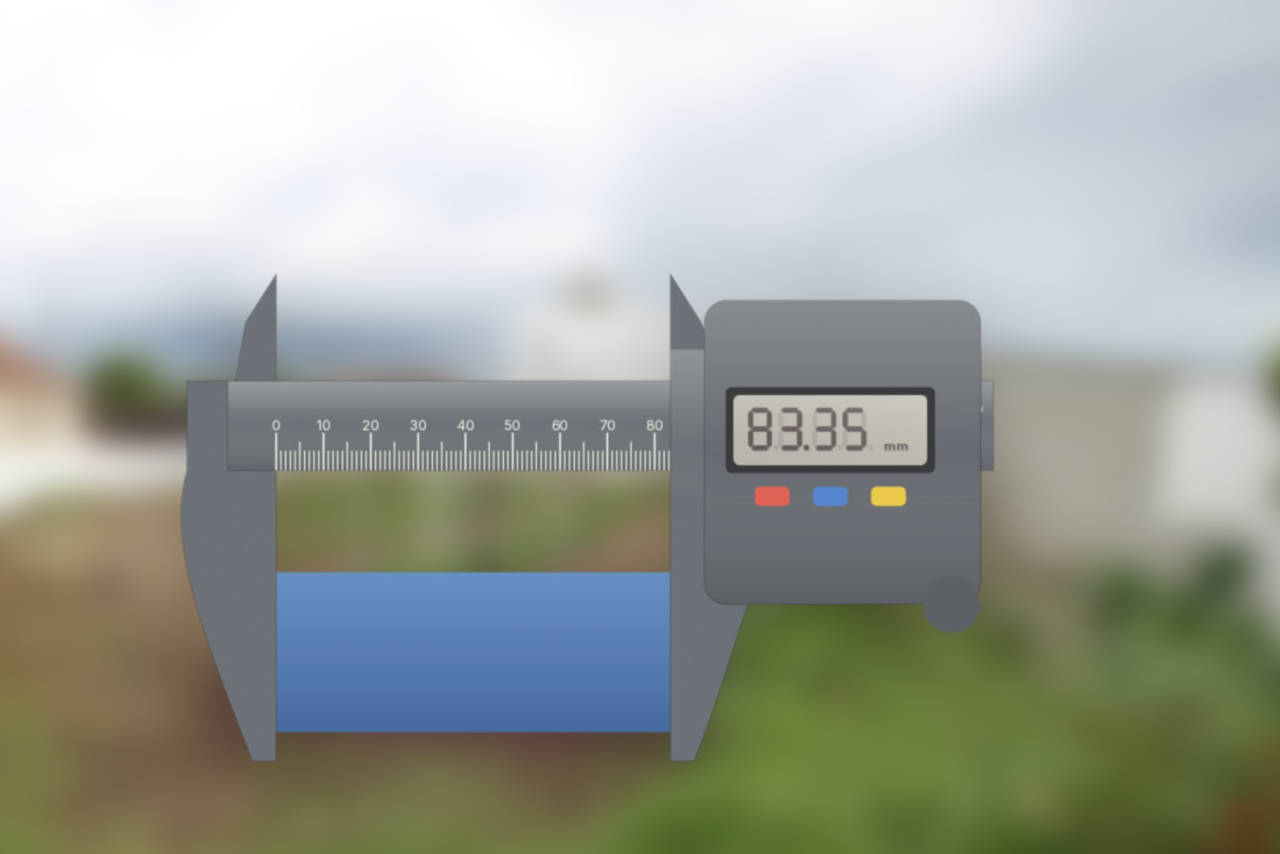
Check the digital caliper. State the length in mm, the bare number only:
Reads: 83.35
